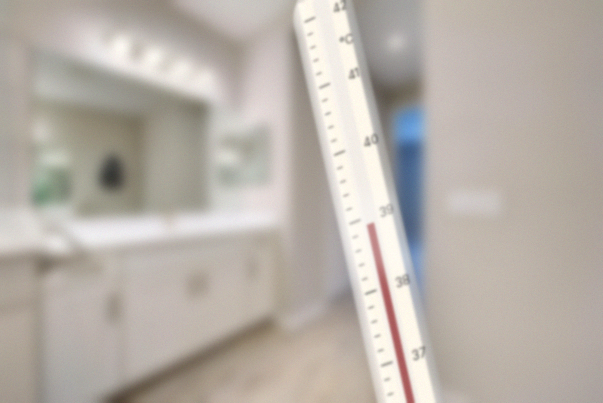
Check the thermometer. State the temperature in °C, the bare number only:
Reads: 38.9
